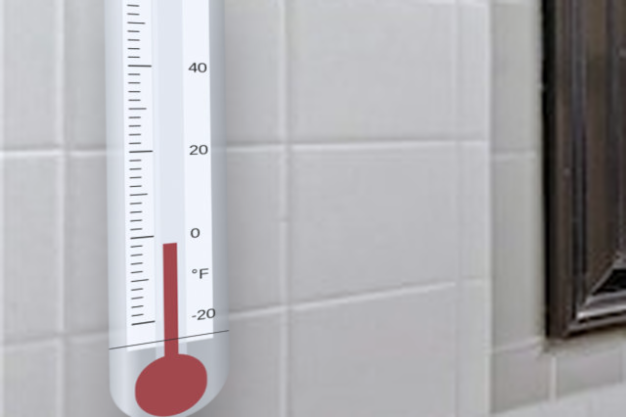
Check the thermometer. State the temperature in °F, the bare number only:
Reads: -2
